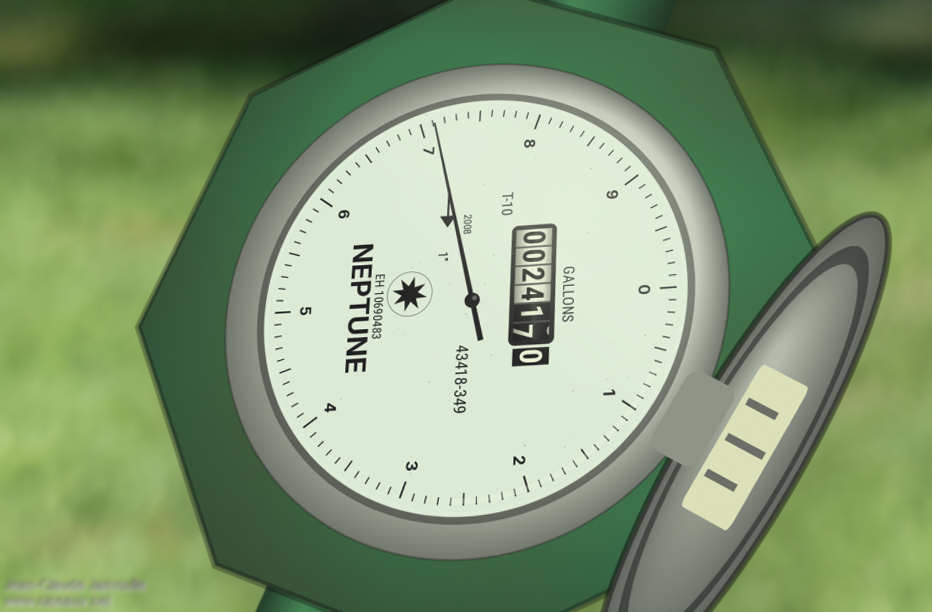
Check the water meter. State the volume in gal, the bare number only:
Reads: 24167.1
